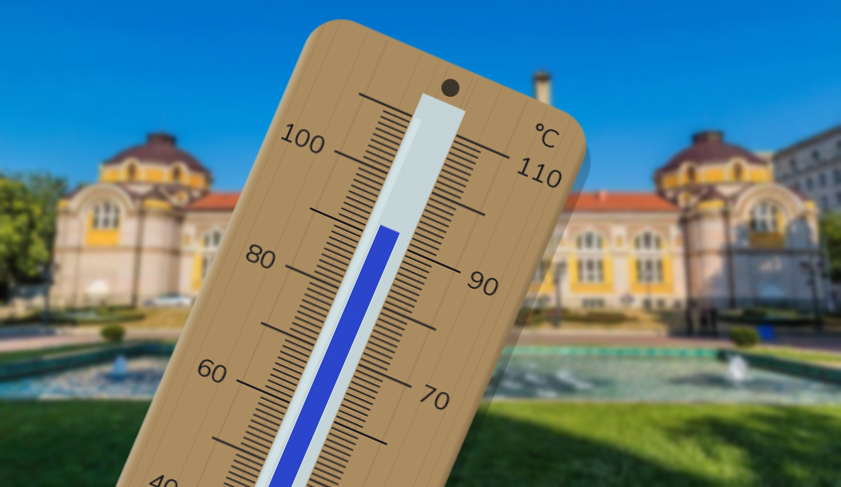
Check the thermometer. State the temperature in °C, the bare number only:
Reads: 92
